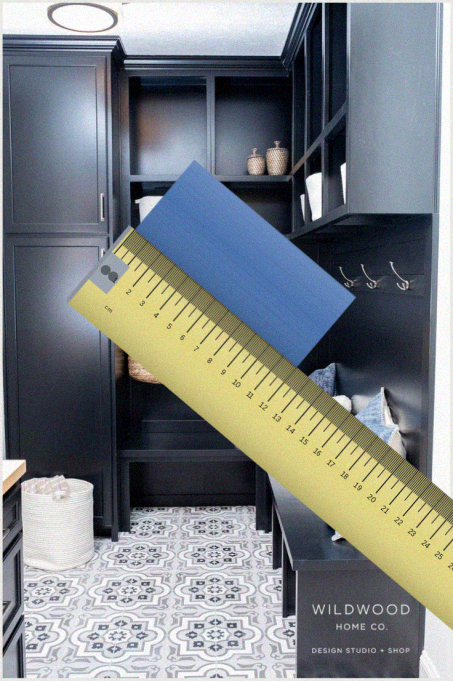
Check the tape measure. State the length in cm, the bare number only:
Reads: 12
